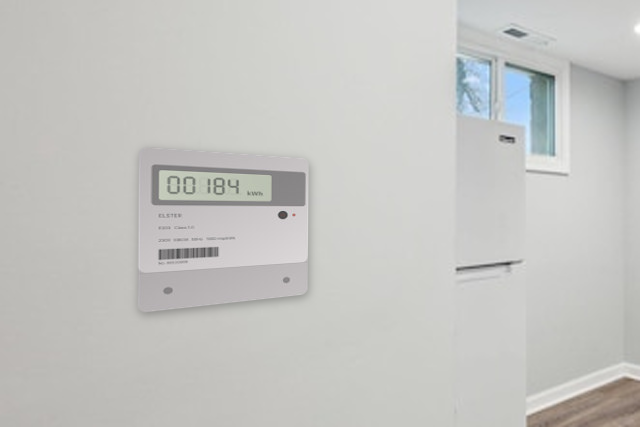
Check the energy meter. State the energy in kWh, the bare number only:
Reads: 184
